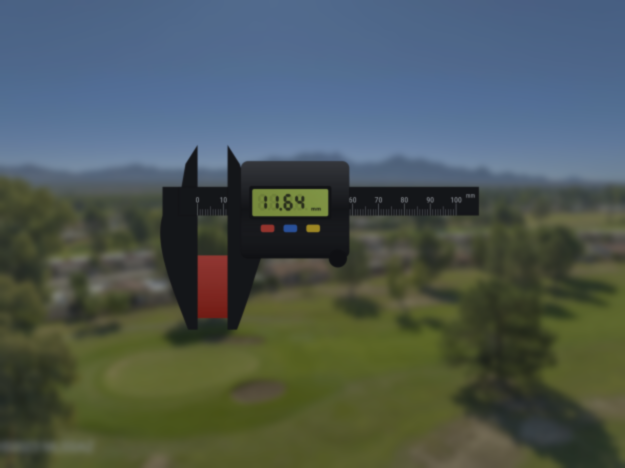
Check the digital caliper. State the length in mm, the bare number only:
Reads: 11.64
